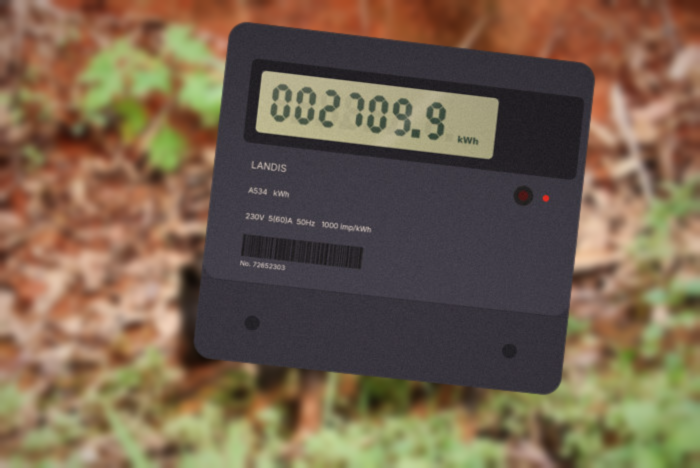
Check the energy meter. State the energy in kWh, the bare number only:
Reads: 2709.9
